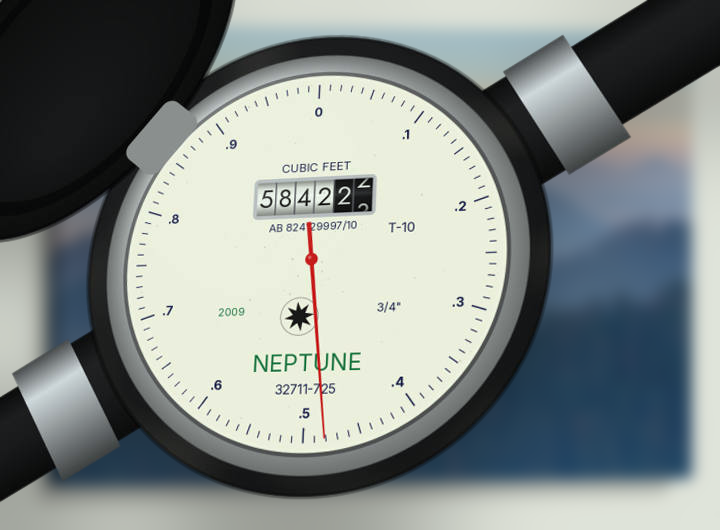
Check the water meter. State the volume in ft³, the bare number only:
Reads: 584222.48
